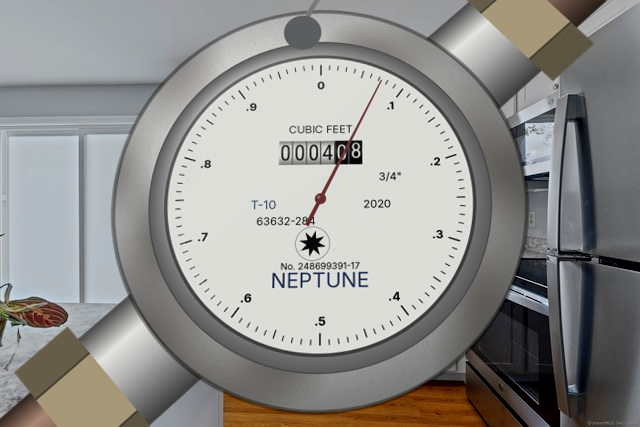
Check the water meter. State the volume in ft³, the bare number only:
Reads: 408.07
